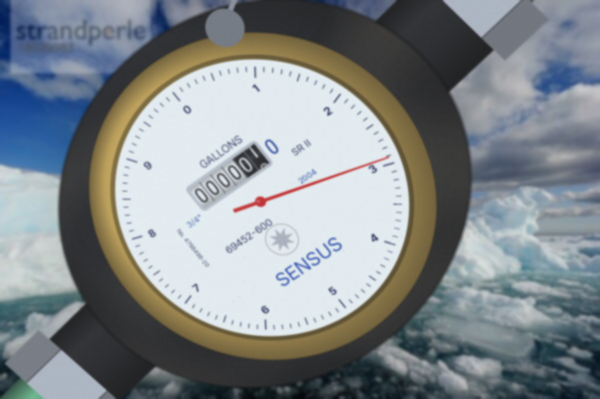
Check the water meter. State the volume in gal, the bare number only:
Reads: 12.9
